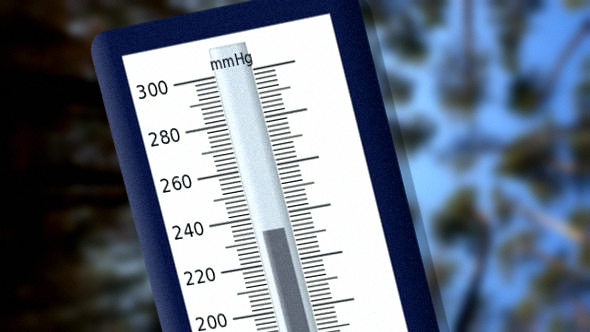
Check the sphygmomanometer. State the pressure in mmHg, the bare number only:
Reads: 234
